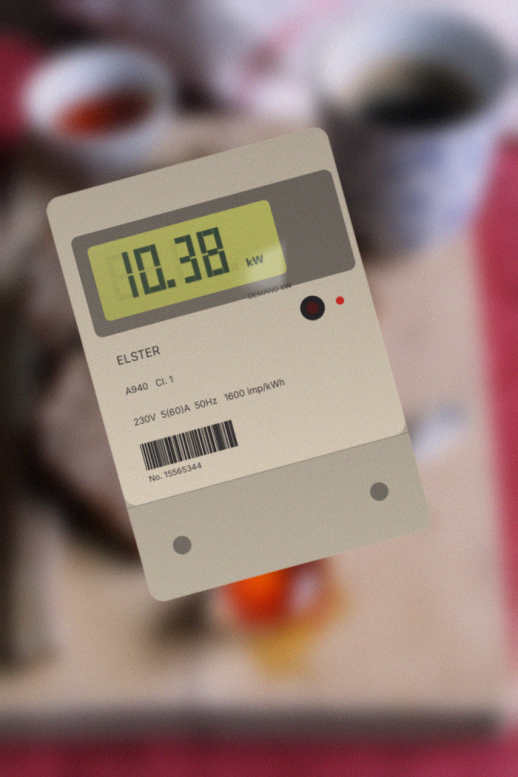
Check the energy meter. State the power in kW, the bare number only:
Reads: 10.38
